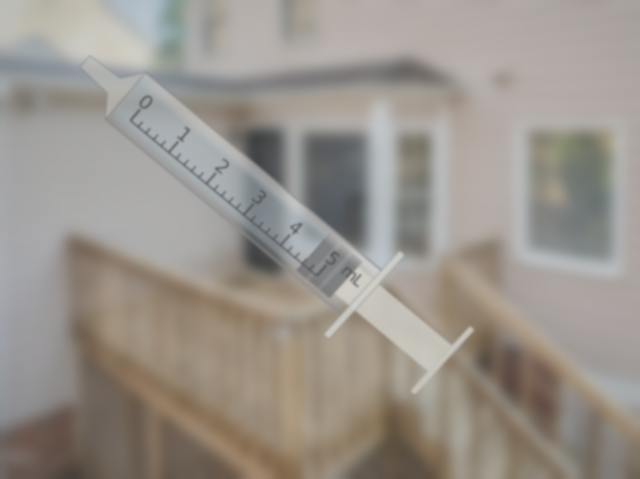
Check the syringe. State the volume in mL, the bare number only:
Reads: 4.6
